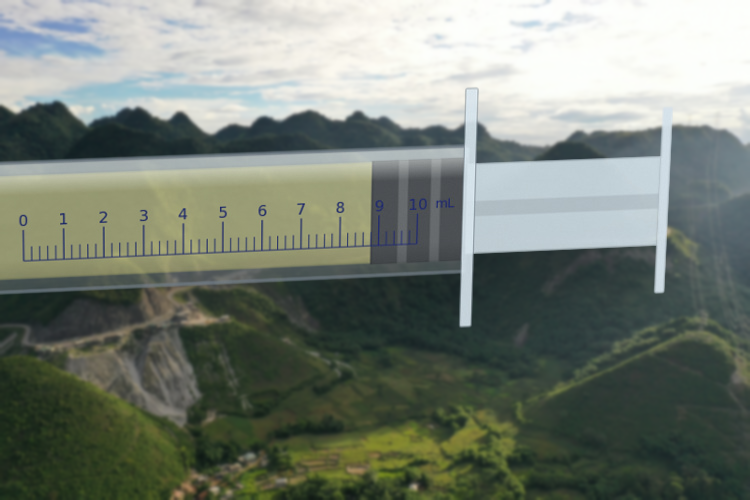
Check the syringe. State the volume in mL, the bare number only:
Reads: 8.8
